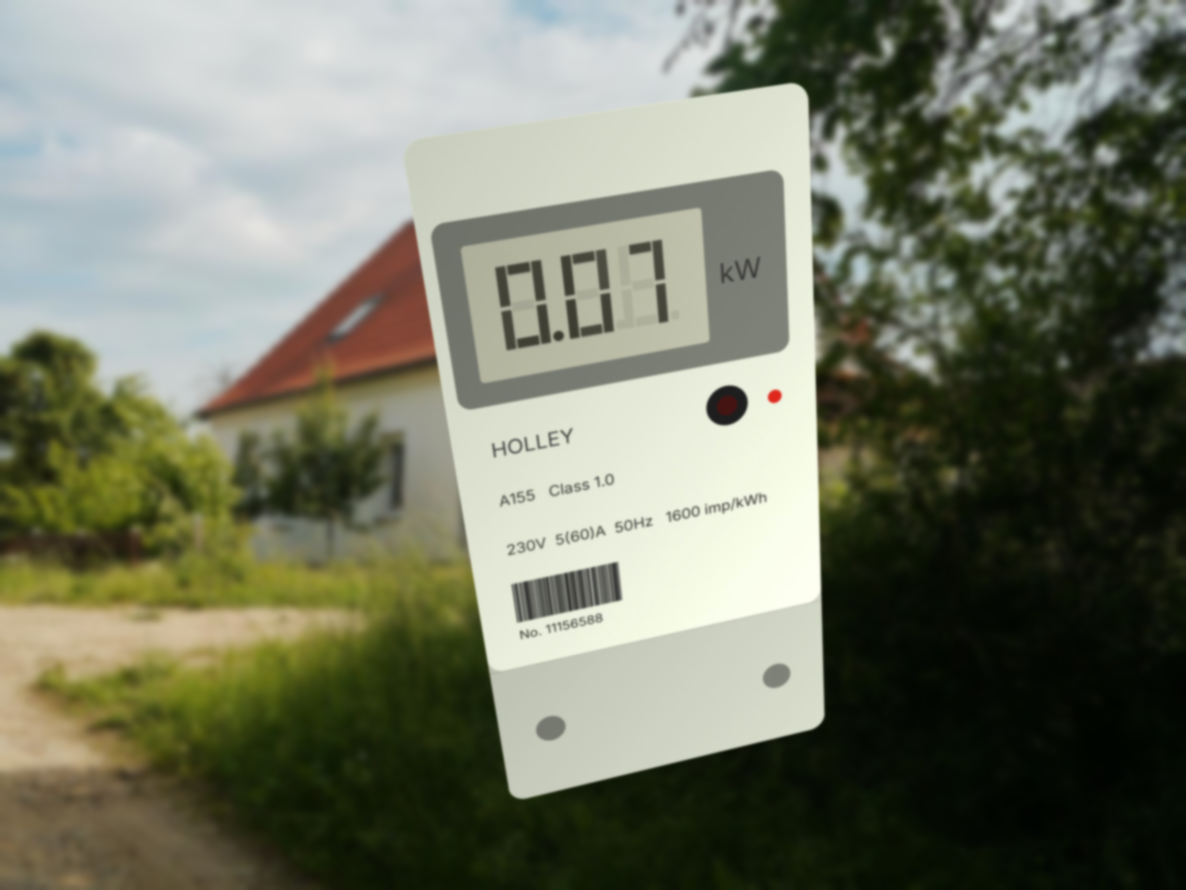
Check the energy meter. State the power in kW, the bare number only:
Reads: 0.07
